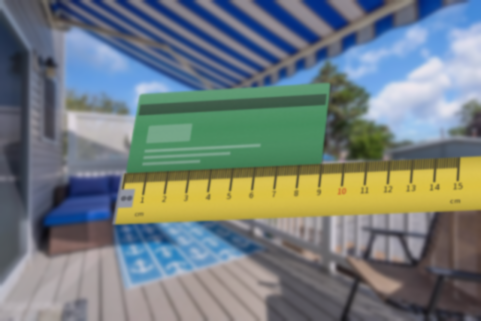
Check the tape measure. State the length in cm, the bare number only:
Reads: 9
